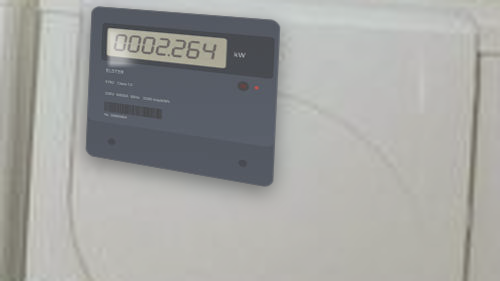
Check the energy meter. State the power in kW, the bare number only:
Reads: 2.264
